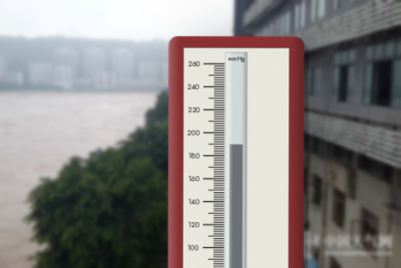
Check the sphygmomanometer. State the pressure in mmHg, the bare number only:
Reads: 190
